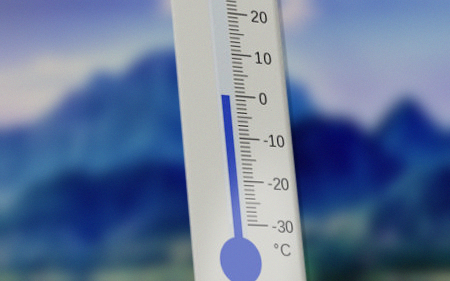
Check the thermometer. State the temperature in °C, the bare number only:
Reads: 0
